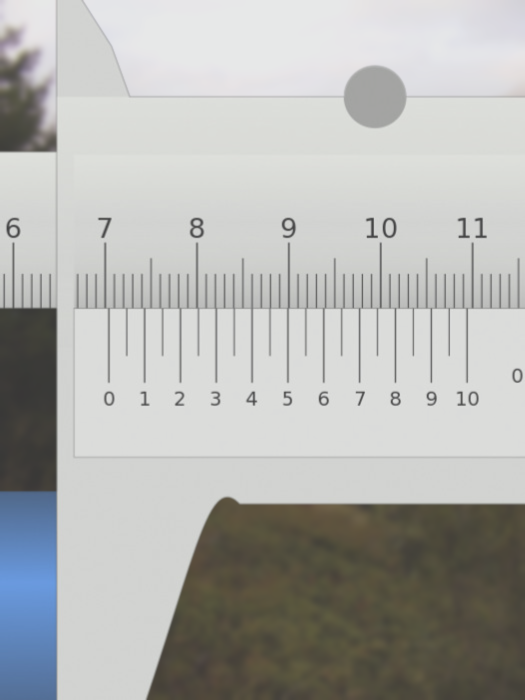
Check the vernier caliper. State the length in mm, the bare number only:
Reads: 70.4
